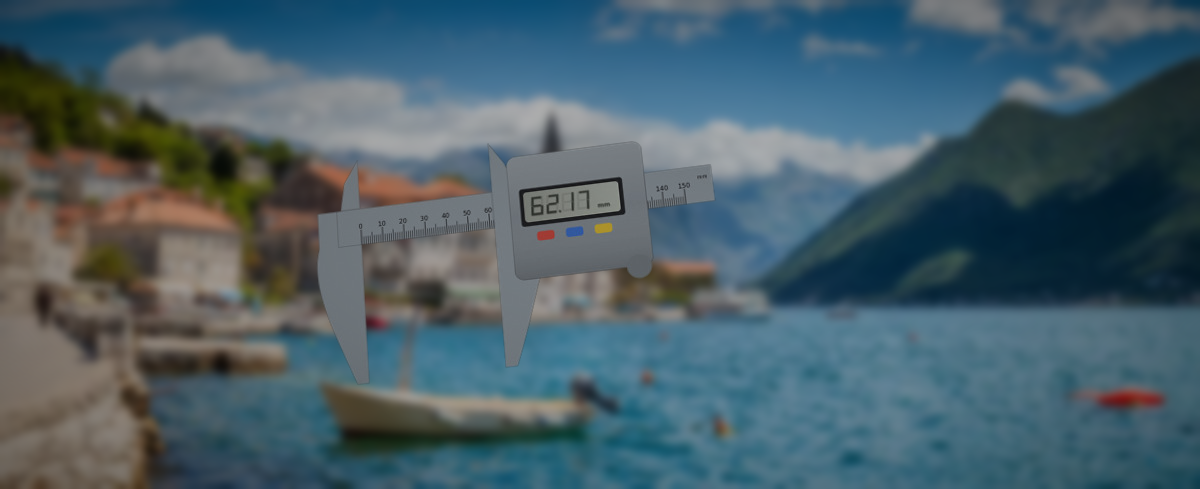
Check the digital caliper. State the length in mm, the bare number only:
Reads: 62.17
